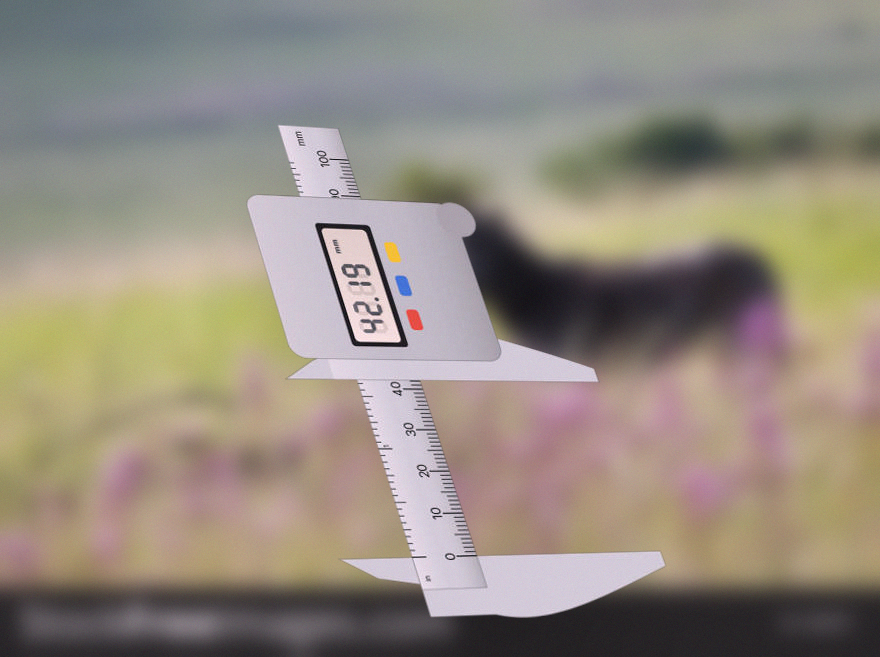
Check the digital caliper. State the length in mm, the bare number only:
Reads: 42.19
